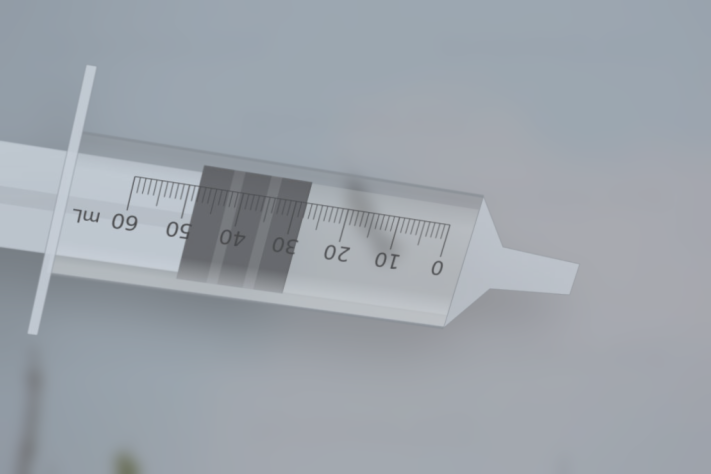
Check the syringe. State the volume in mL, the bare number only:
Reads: 28
